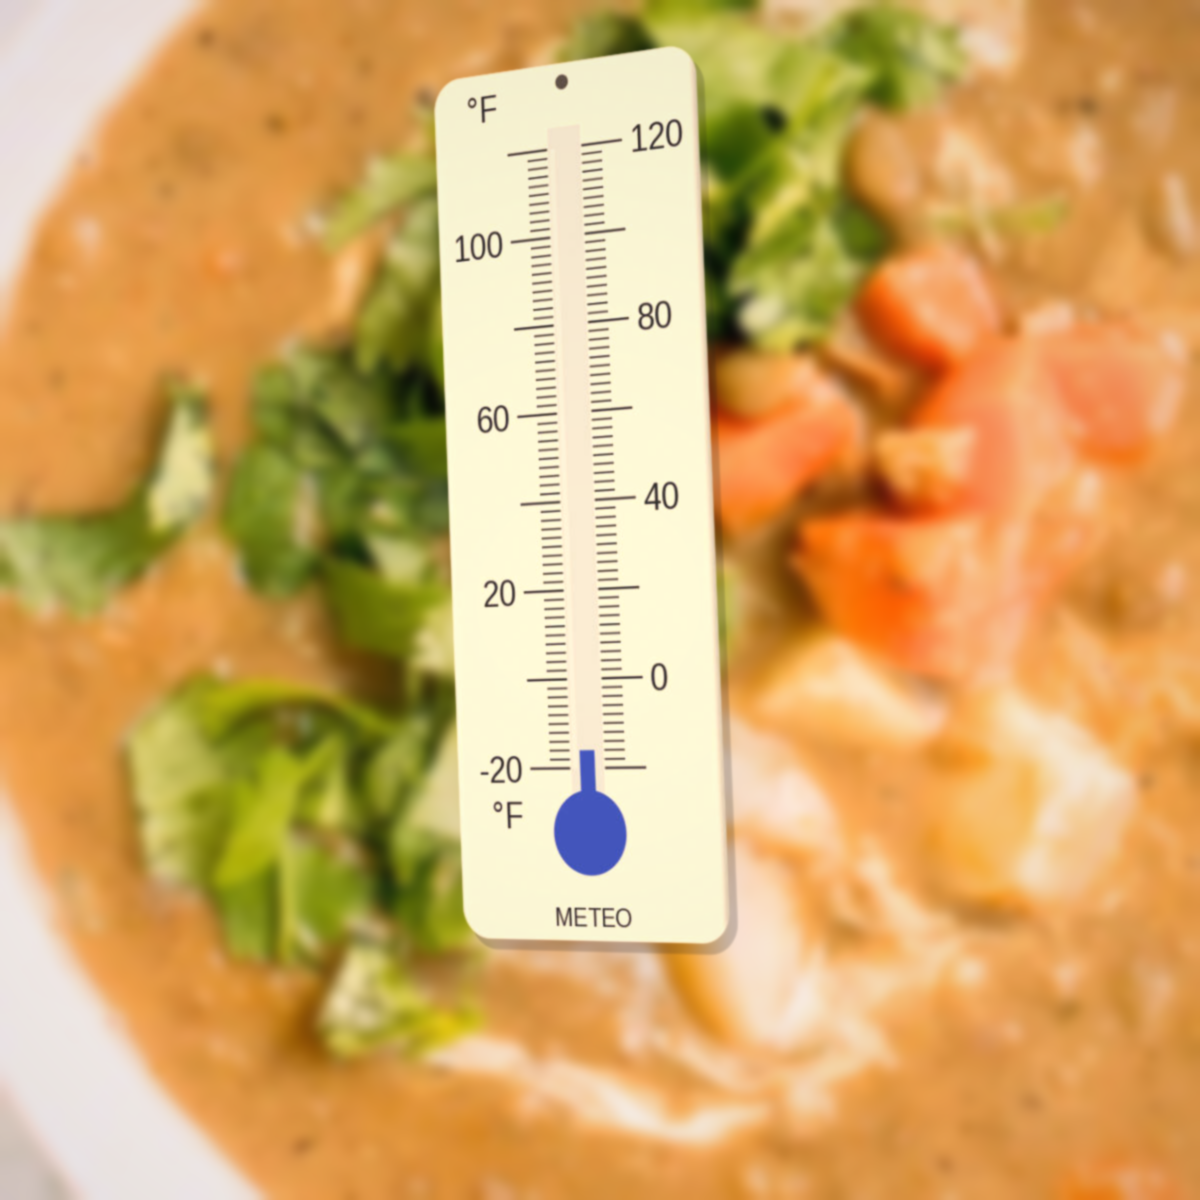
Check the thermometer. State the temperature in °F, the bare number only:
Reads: -16
